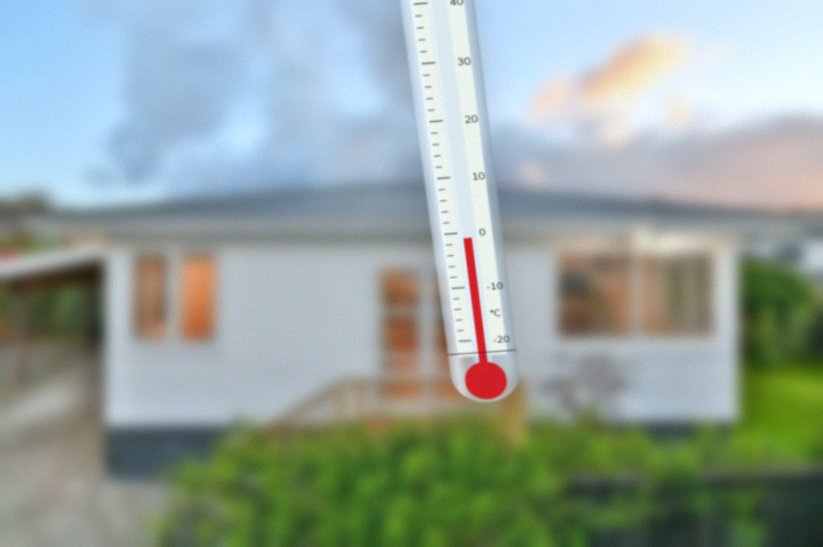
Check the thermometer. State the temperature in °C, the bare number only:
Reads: -1
